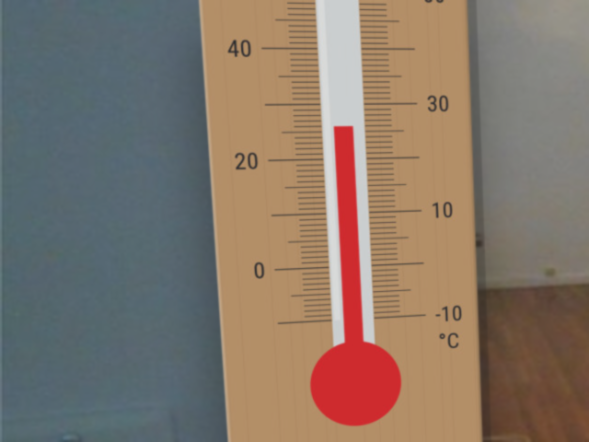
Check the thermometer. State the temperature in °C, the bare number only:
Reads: 26
